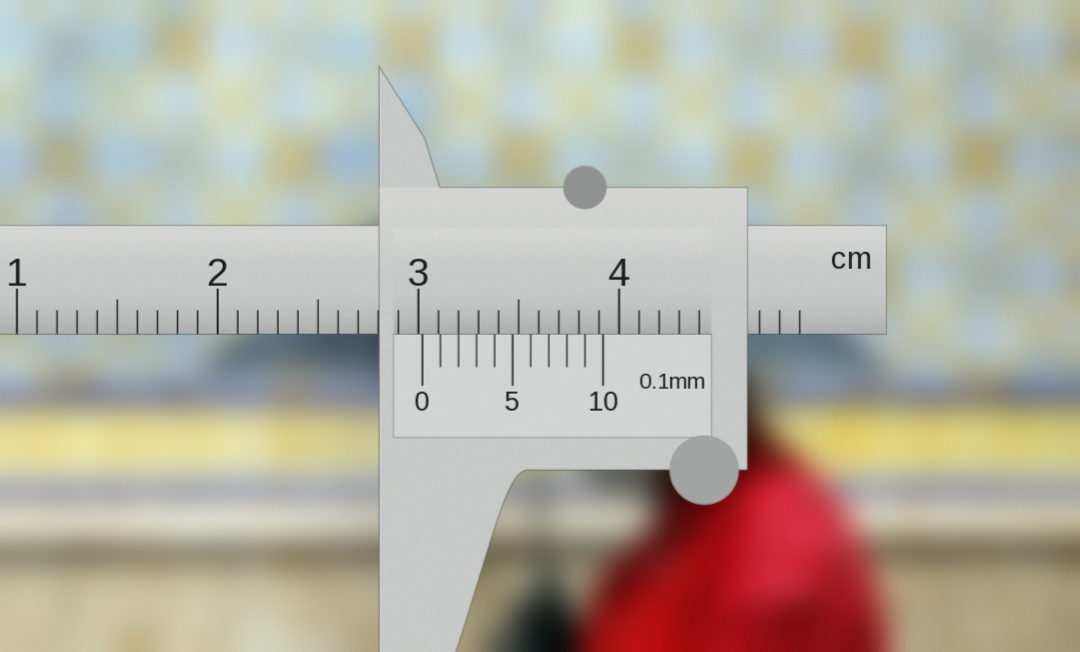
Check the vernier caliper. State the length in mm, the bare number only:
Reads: 30.2
